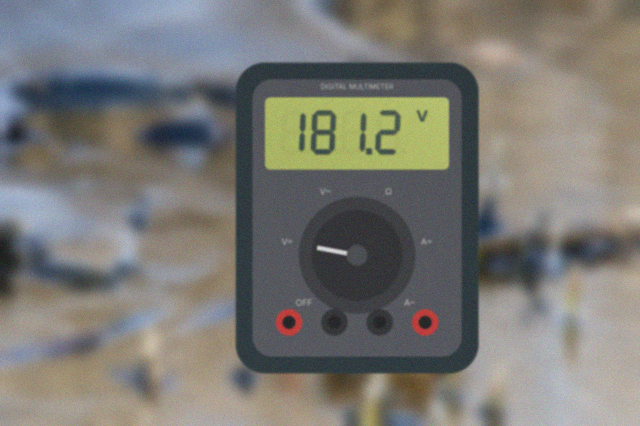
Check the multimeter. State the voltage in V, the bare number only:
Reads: 181.2
